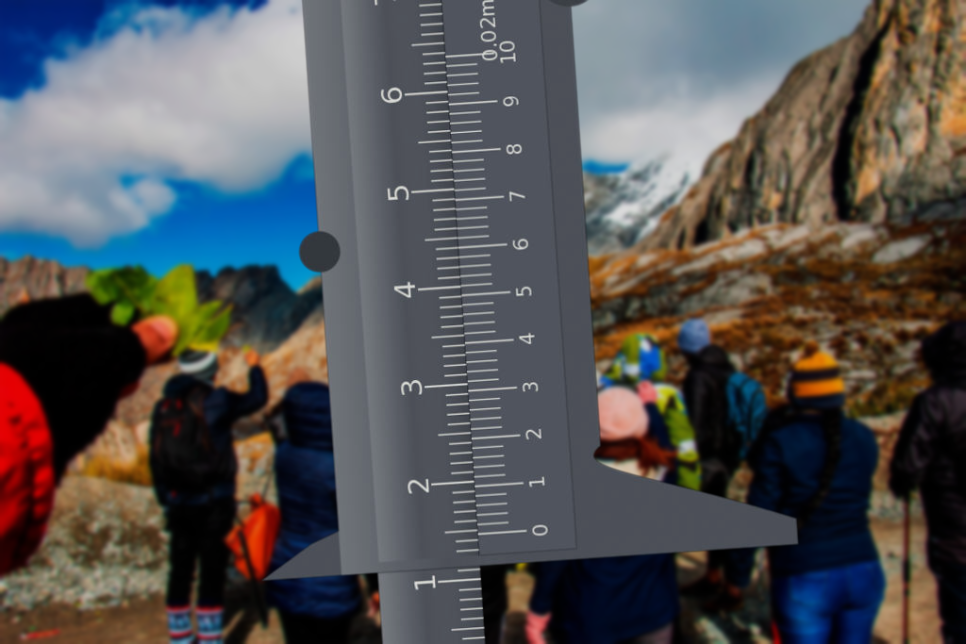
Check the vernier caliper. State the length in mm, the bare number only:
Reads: 14.6
